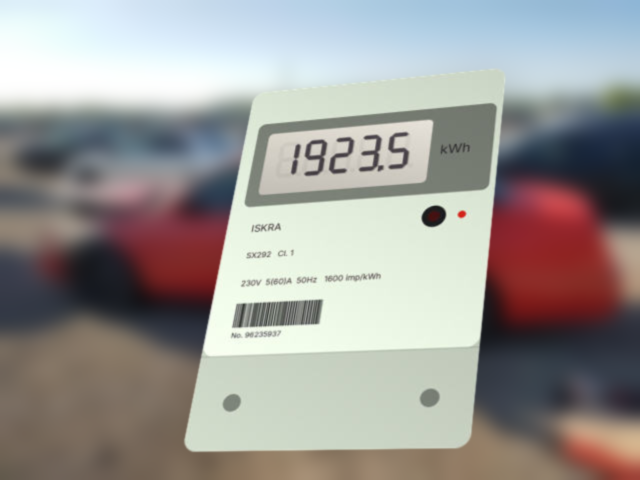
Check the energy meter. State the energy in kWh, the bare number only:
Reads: 1923.5
